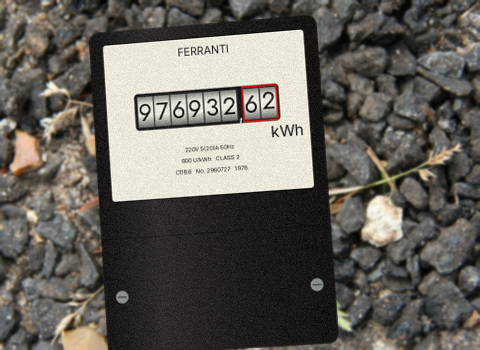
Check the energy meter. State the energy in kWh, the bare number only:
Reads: 976932.62
